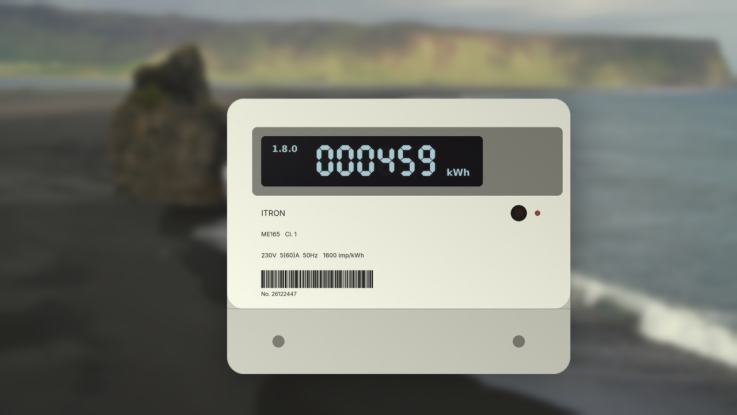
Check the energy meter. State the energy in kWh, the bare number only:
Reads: 459
